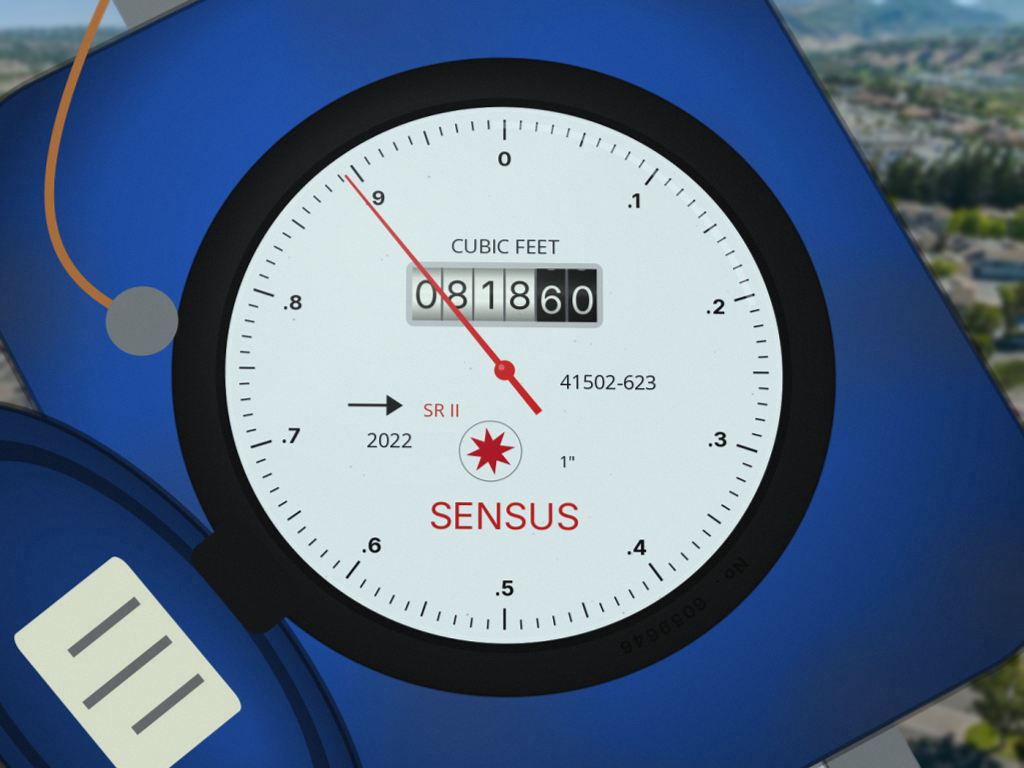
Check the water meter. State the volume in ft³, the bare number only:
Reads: 81859.89
